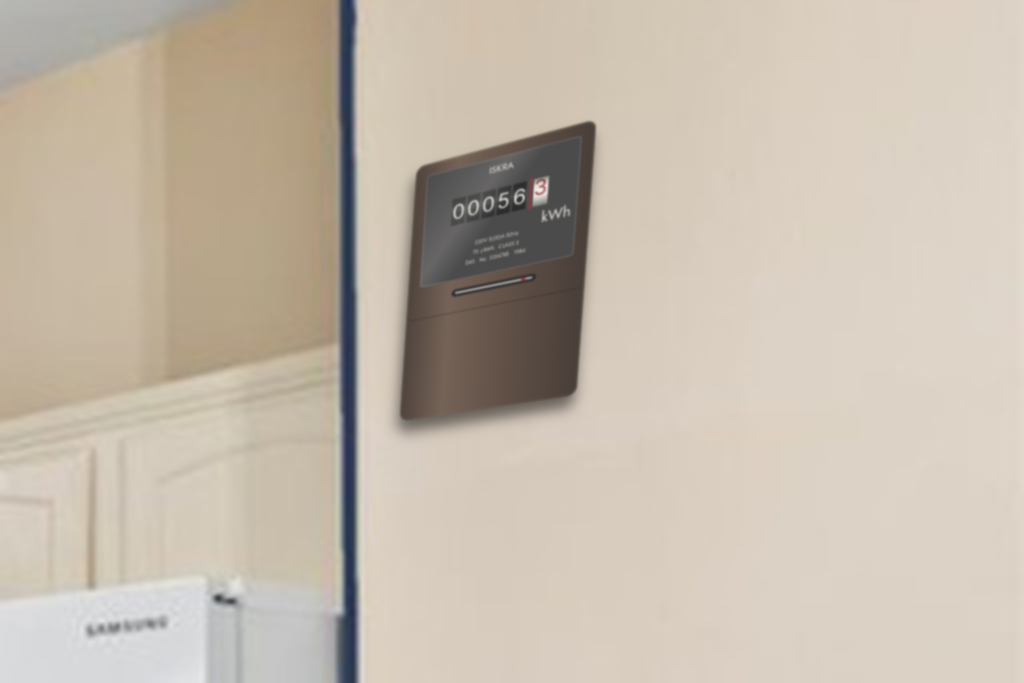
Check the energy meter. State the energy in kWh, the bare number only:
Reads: 56.3
